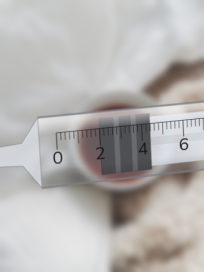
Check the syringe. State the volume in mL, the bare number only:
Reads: 2
